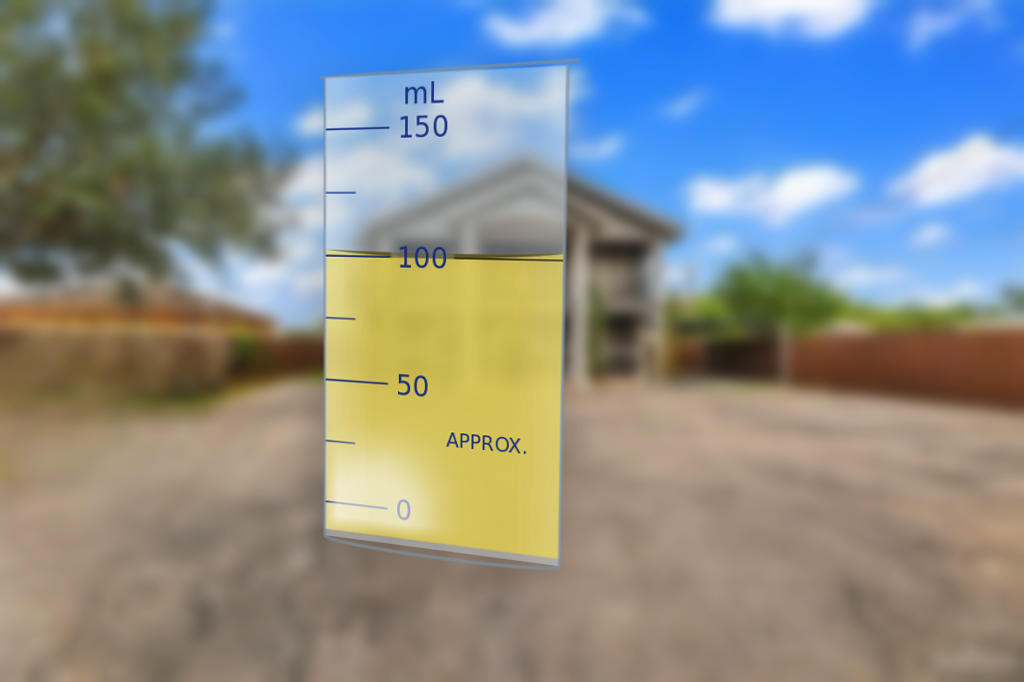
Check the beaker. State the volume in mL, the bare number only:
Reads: 100
